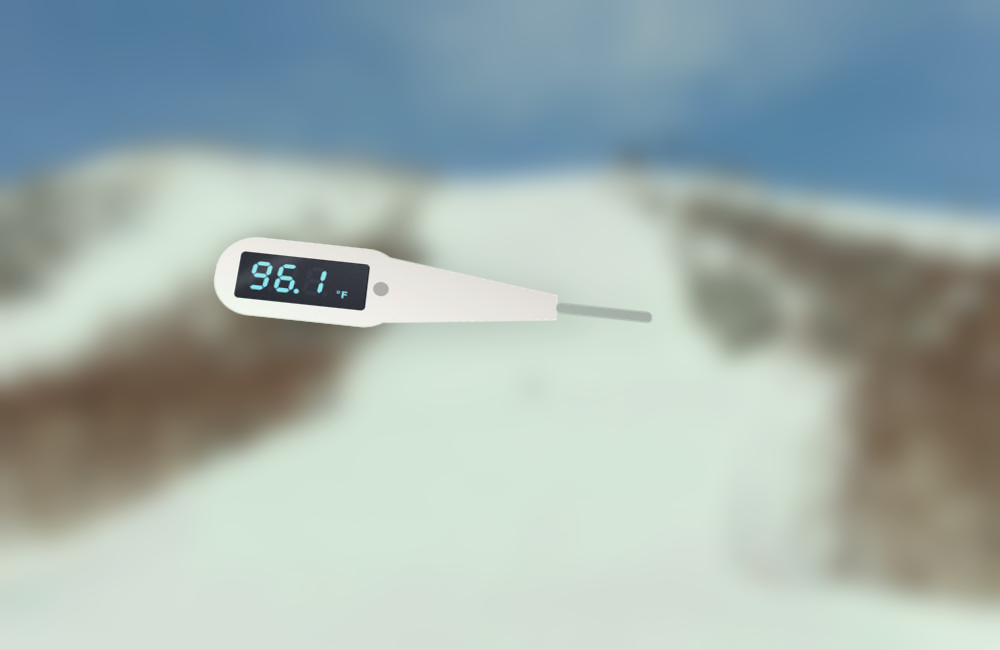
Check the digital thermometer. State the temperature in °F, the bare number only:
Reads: 96.1
